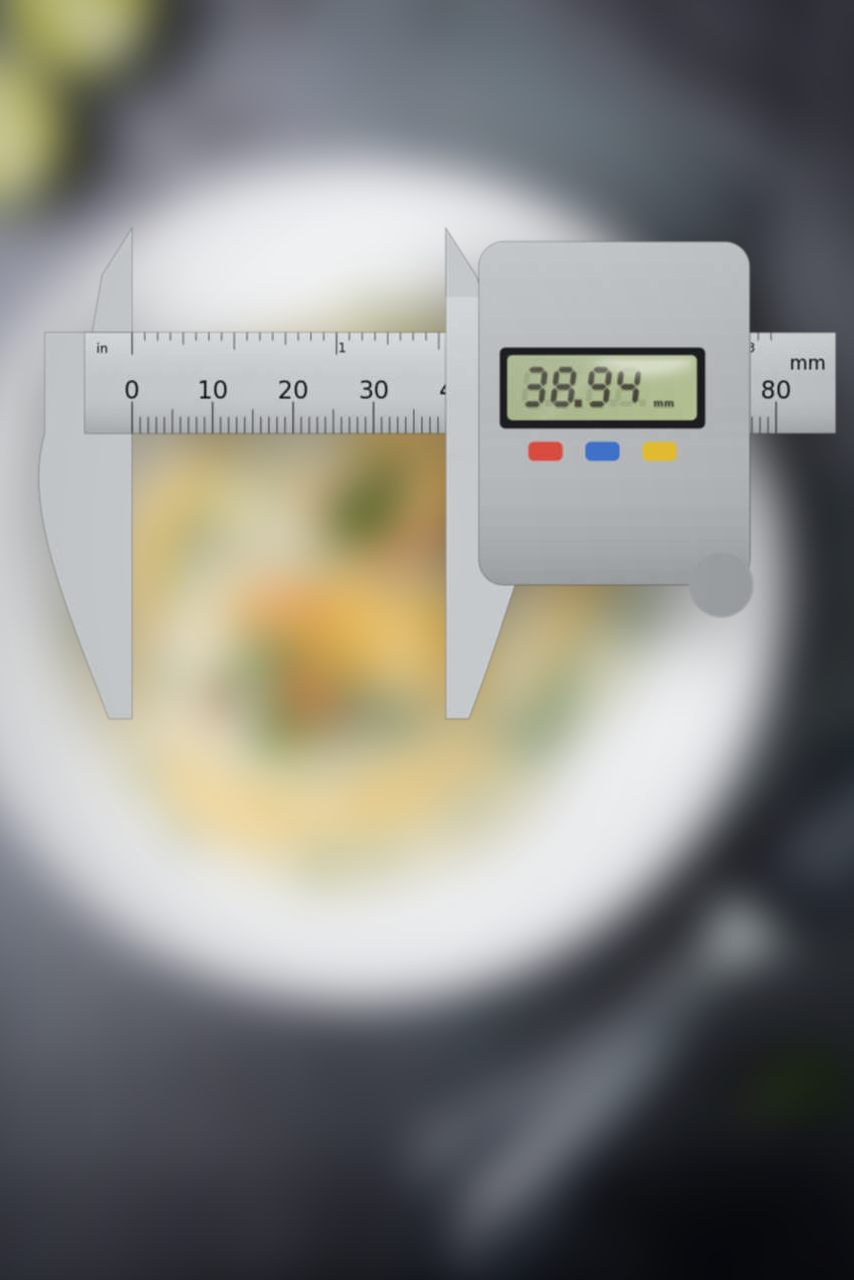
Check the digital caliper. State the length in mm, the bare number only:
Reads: 38.94
